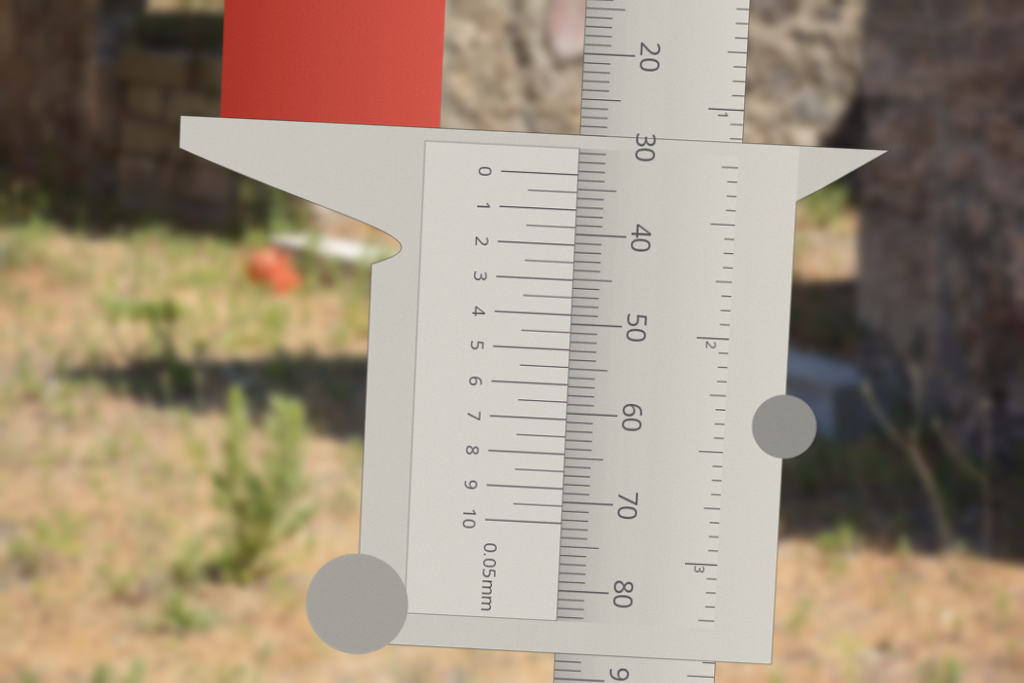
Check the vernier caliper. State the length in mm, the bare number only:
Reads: 33.4
